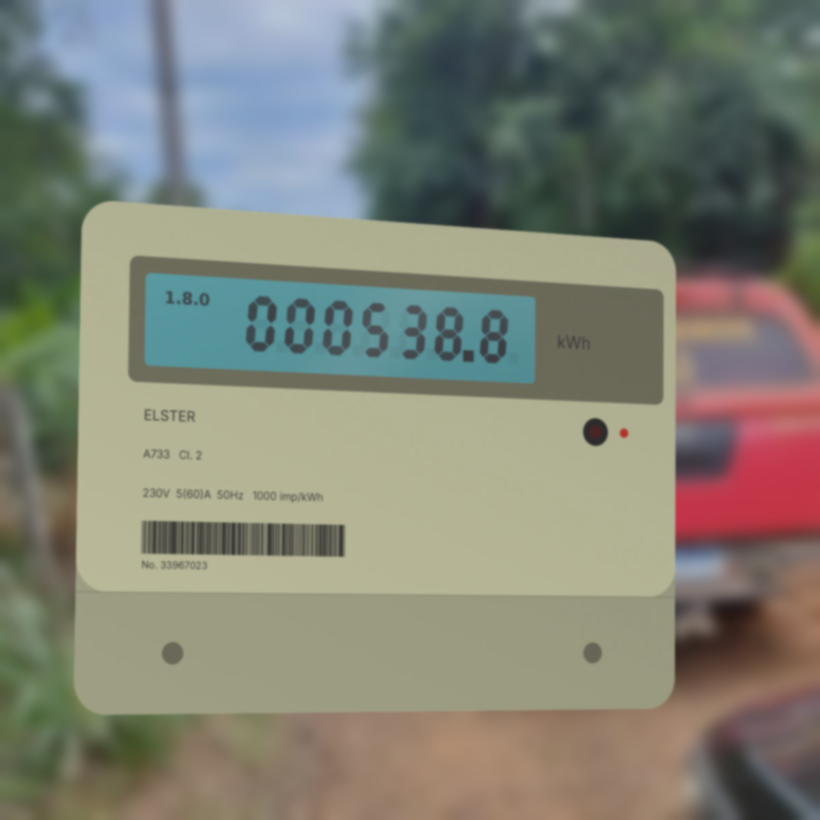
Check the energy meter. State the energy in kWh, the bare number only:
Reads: 538.8
